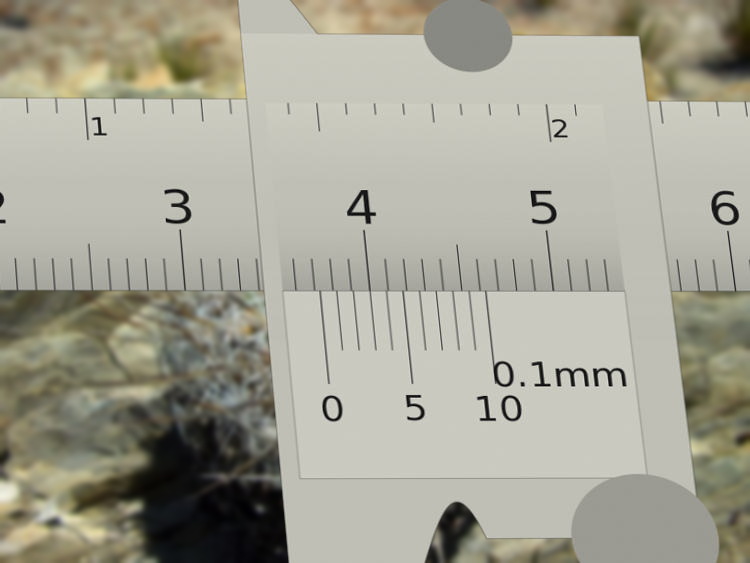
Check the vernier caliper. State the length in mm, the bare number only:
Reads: 37.3
